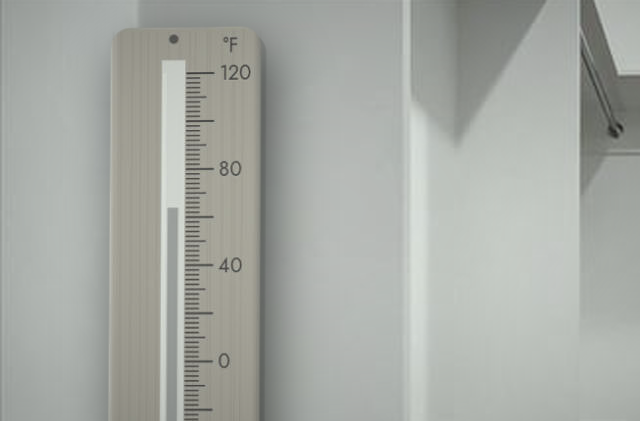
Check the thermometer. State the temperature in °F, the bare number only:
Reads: 64
